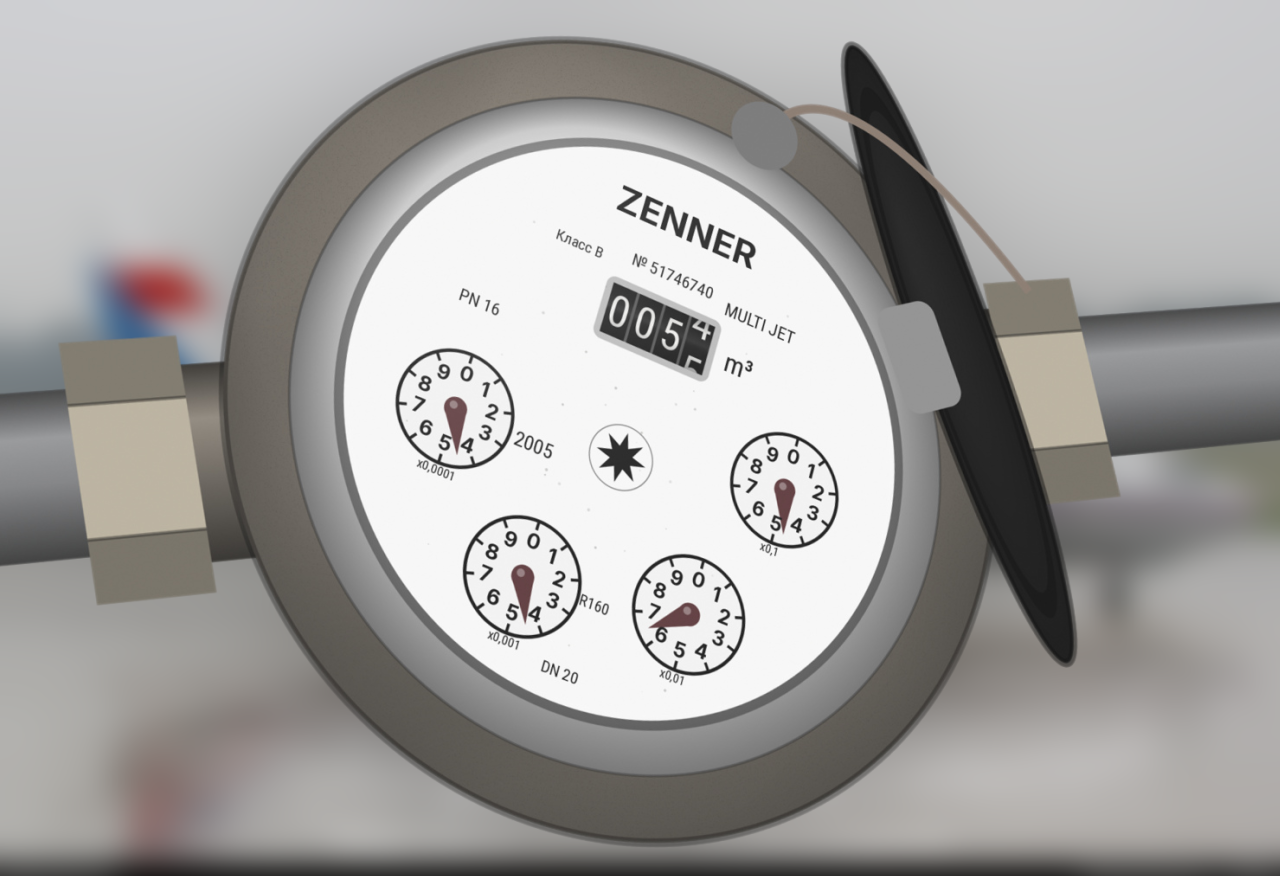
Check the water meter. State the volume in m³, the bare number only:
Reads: 54.4644
